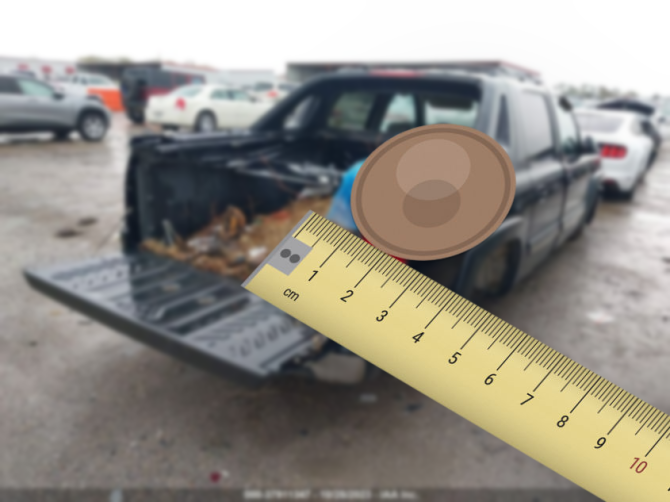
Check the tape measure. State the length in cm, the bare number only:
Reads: 3.7
